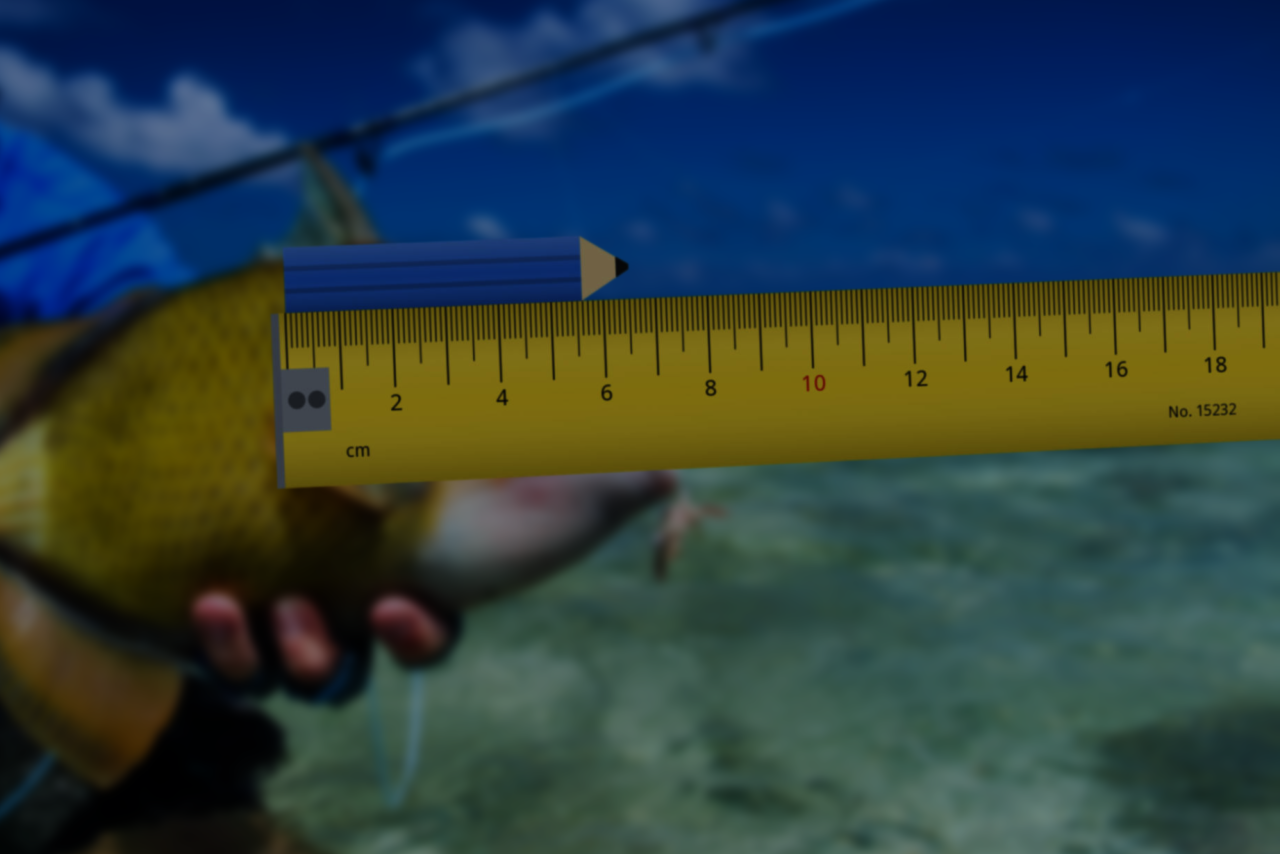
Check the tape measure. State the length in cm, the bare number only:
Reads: 6.5
